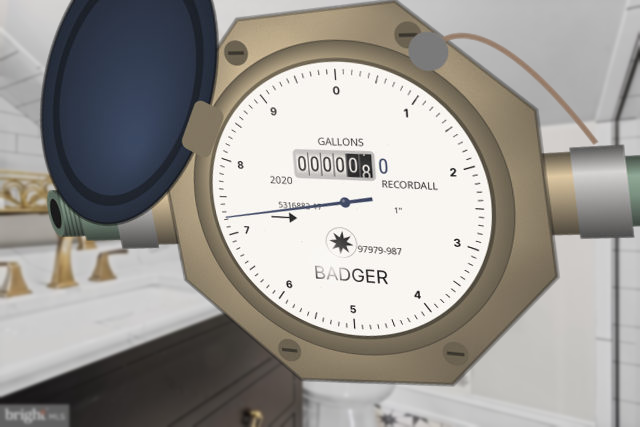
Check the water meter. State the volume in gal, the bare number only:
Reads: 77.2
